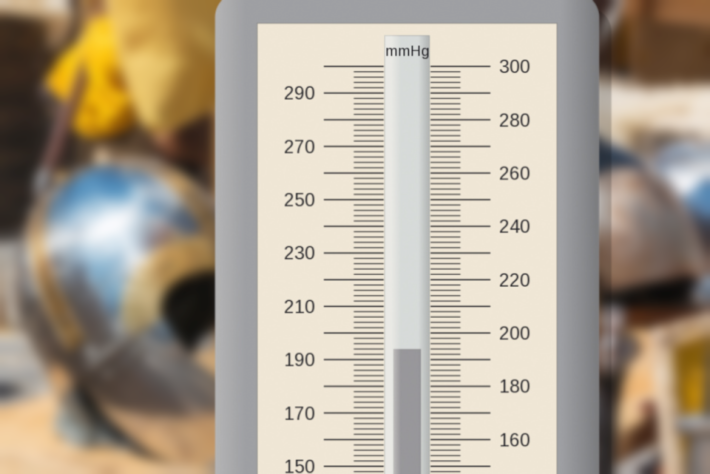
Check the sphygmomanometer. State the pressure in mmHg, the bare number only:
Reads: 194
